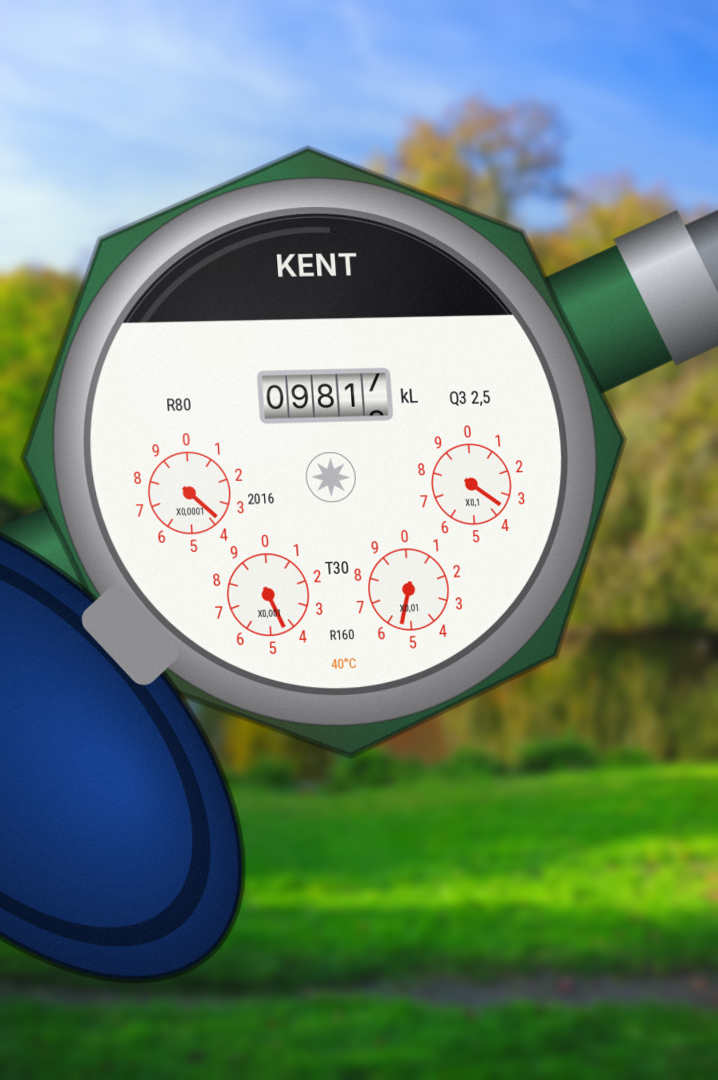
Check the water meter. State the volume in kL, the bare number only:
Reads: 9817.3543
